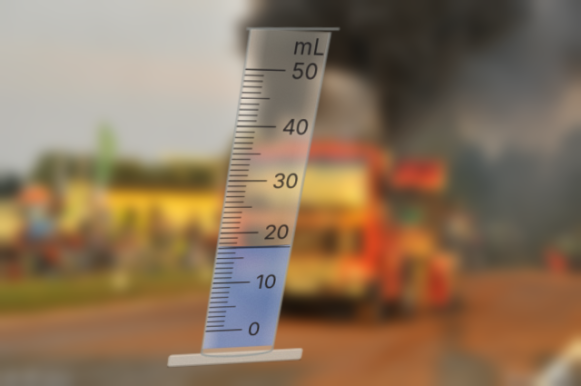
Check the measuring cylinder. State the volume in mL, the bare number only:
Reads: 17
